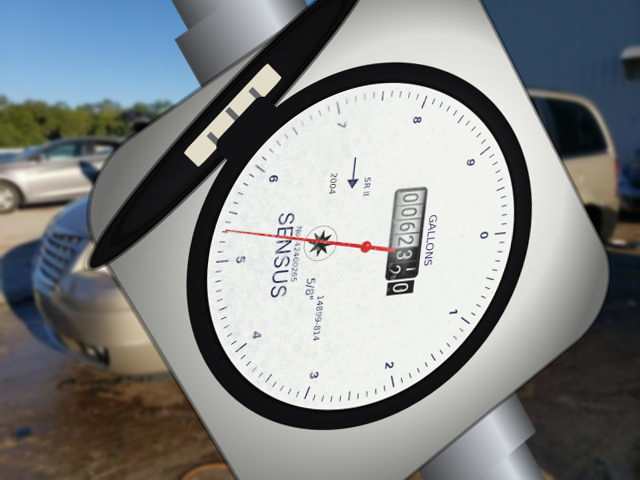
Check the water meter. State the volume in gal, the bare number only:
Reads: 62315.3
